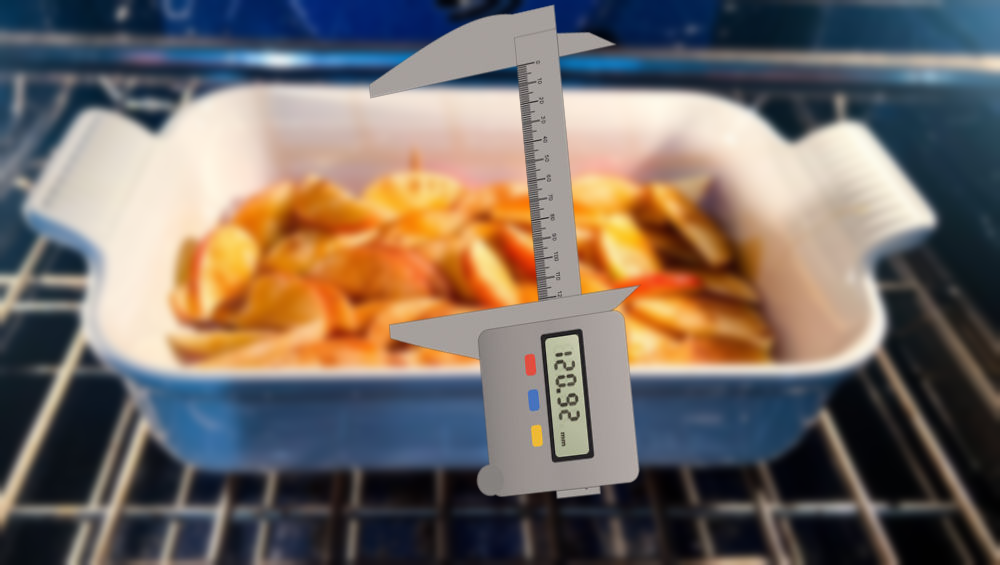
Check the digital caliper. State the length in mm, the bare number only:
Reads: 120.92
